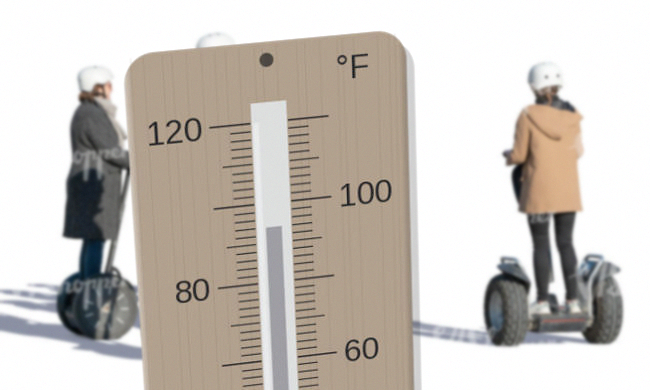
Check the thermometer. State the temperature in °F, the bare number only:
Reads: 94
